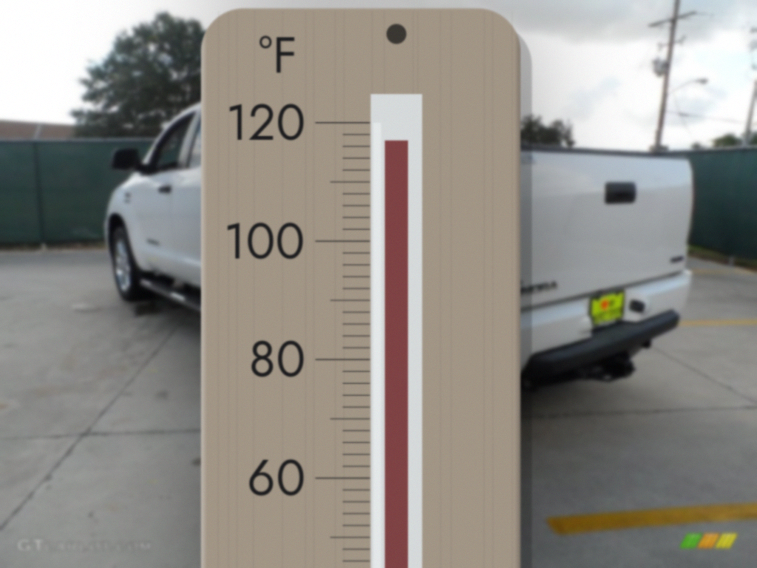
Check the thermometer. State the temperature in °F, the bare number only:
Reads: 117
